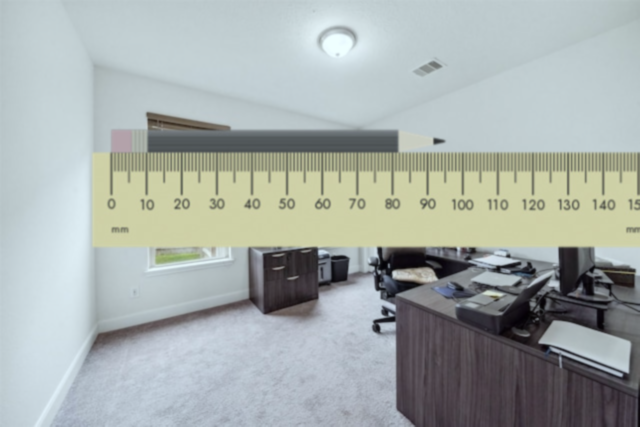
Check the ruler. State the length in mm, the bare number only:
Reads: 95
